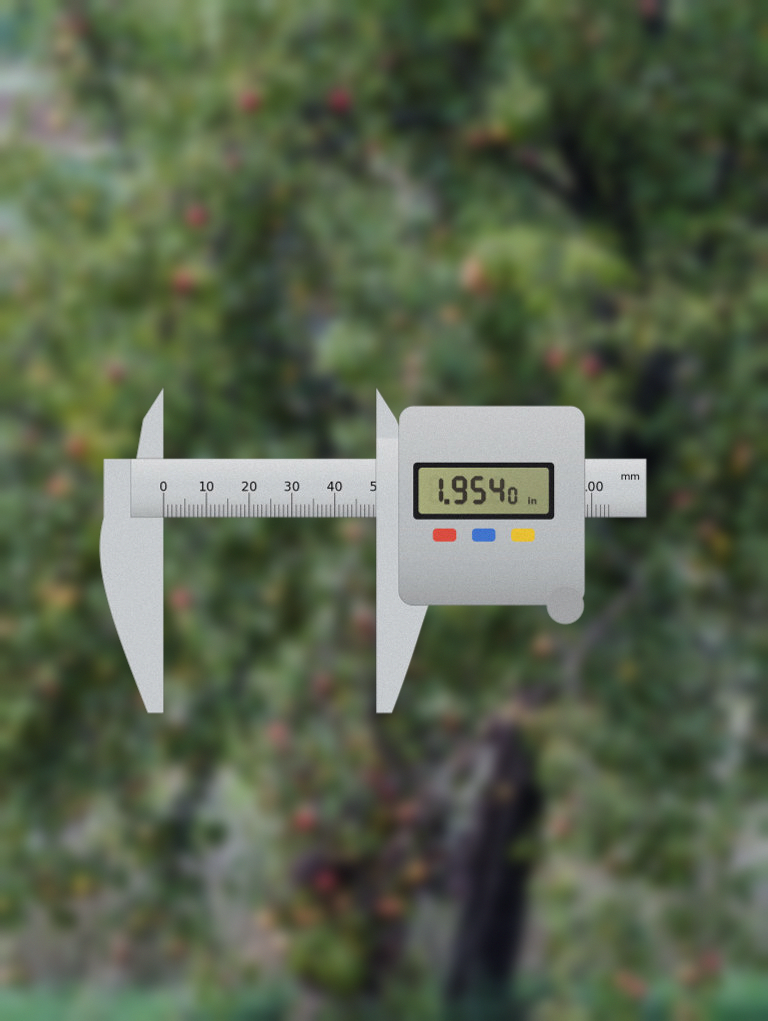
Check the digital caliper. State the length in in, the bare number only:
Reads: 1.9540
